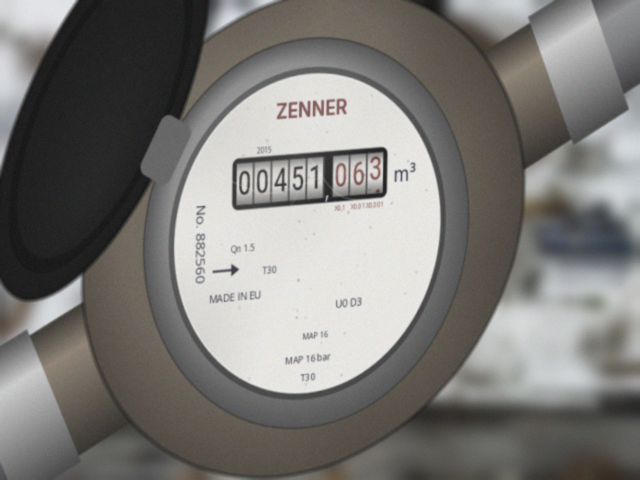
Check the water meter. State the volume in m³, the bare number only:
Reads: 451.063
